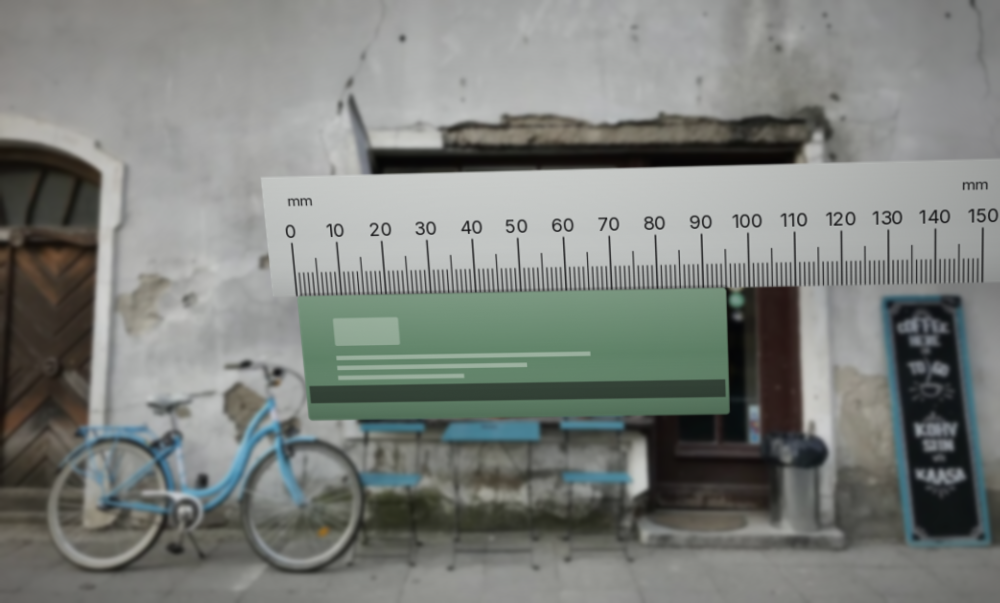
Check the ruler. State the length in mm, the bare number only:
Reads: 95
